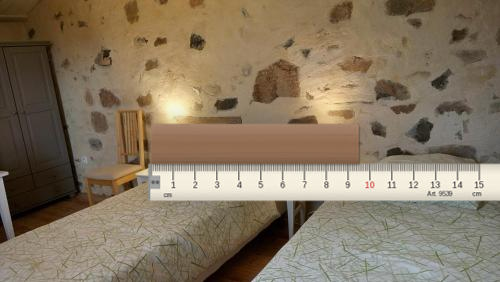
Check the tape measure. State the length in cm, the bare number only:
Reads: 9.5
